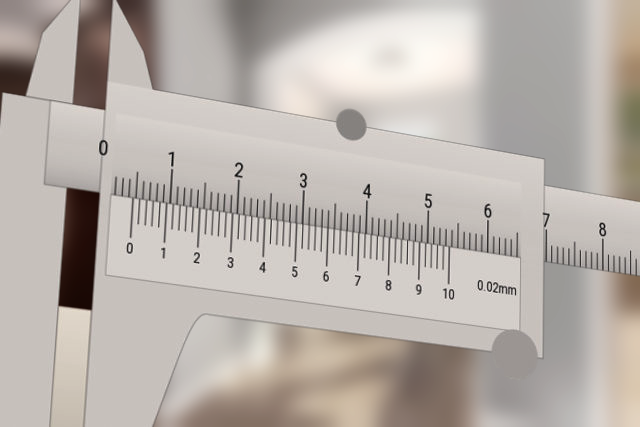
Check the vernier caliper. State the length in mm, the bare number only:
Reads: 4.6
